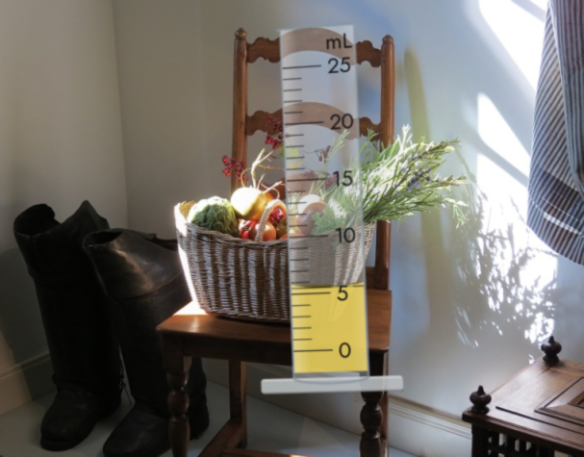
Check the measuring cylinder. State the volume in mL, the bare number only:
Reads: 5.5
